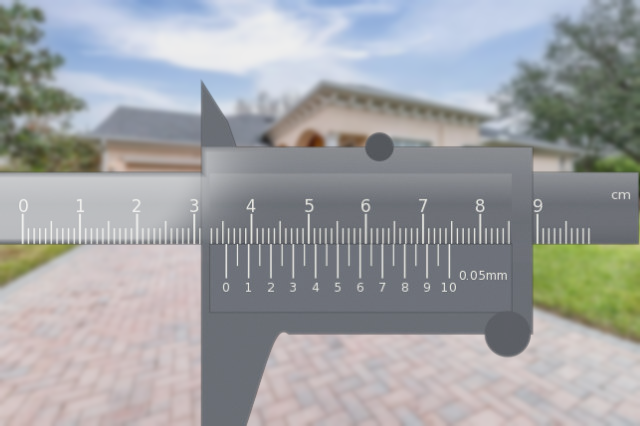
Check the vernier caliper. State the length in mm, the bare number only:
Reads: 35.6
